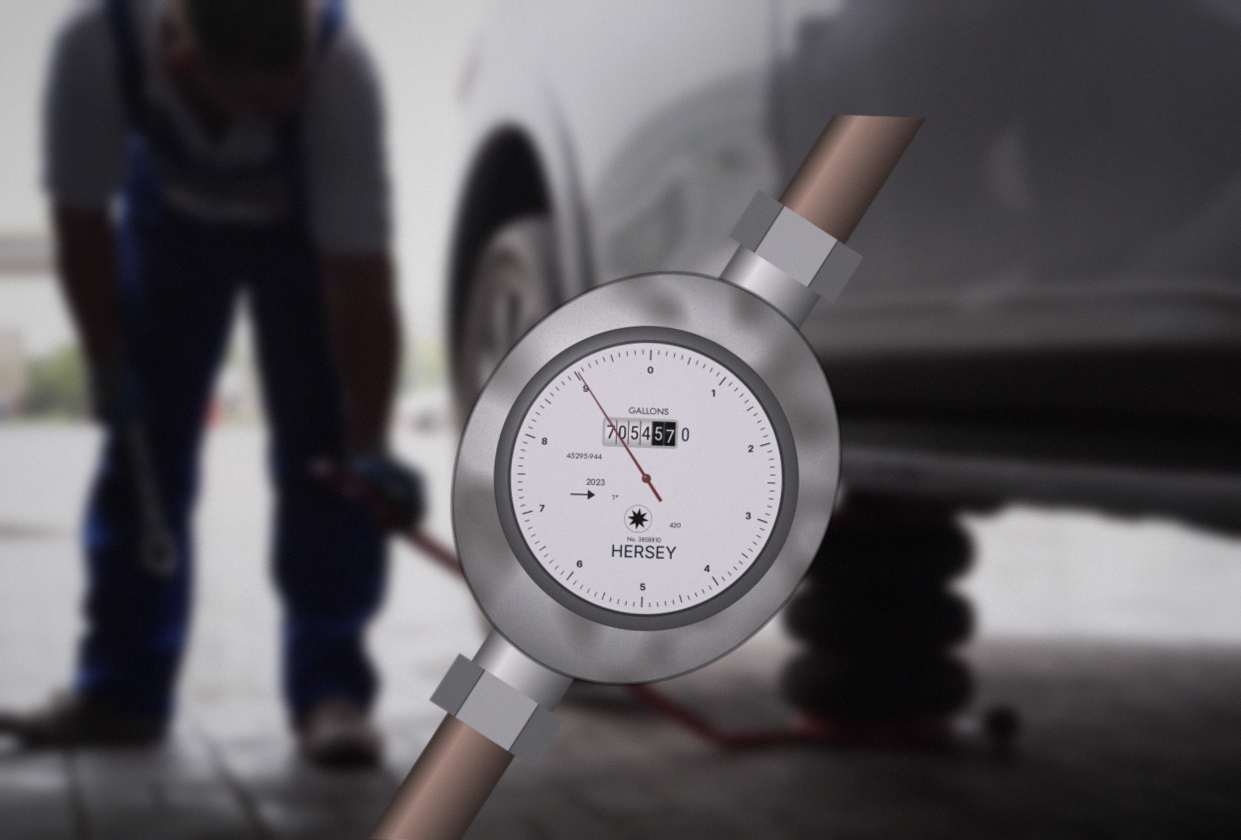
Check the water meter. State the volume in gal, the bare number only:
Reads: 7054569.0
